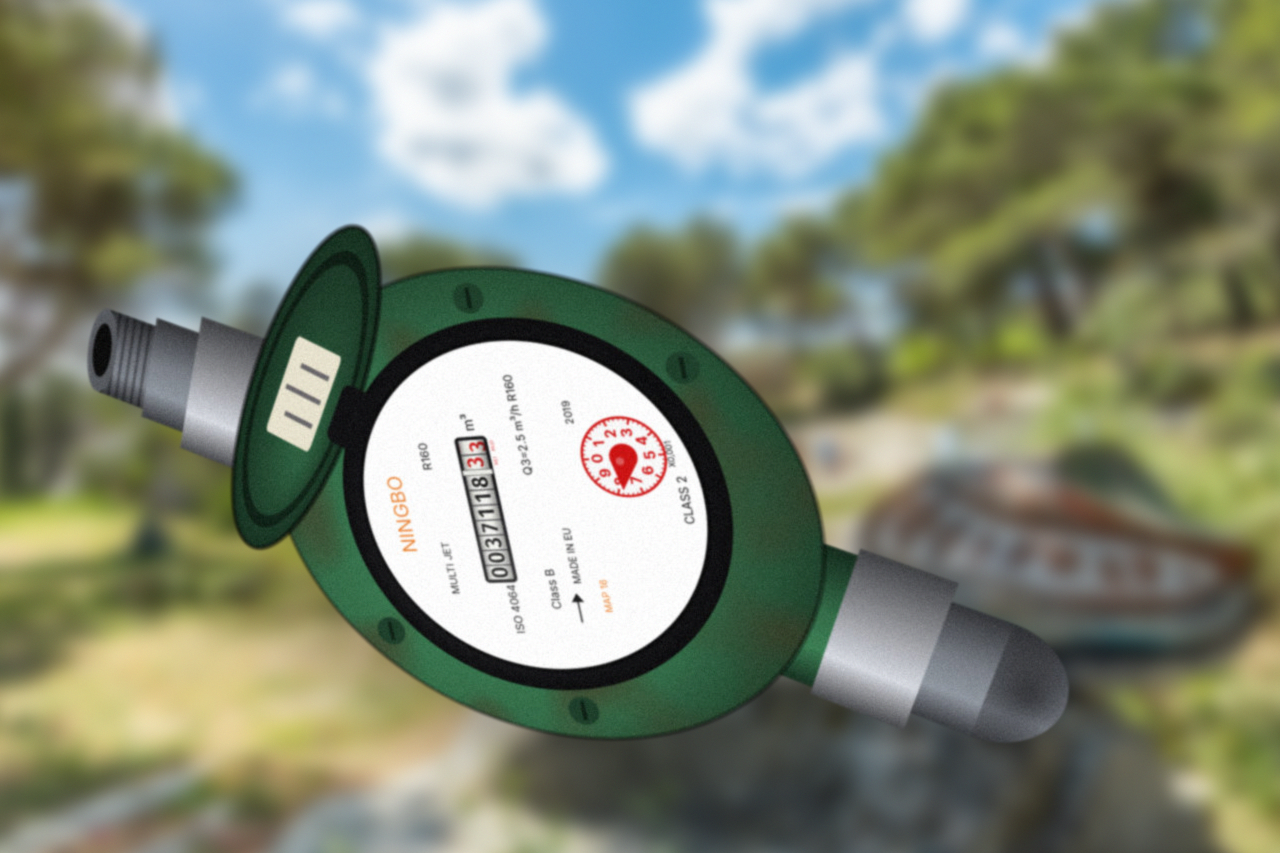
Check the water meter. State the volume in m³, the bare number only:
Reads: 37118.327
